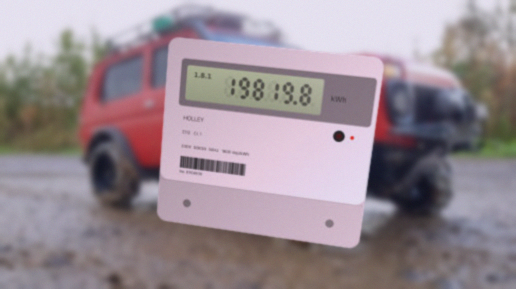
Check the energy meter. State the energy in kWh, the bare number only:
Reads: 19819.8
